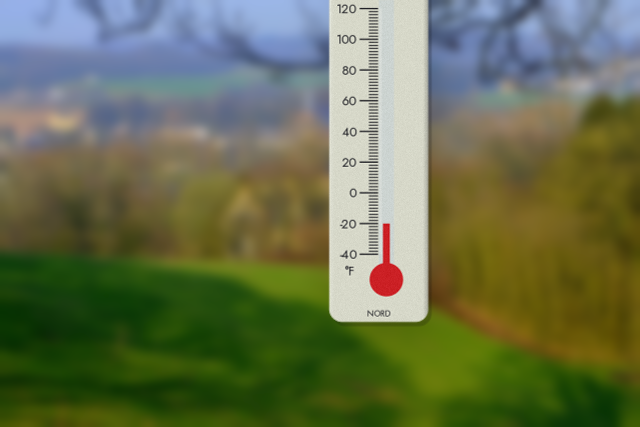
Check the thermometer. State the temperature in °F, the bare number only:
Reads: -20
